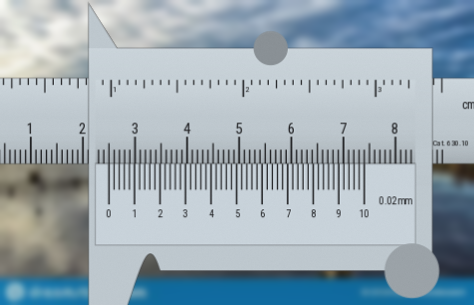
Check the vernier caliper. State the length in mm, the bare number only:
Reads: 25.0
